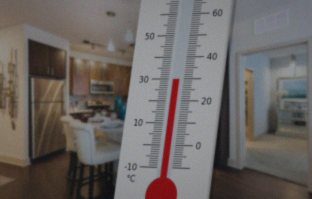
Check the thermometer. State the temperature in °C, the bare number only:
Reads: 30
